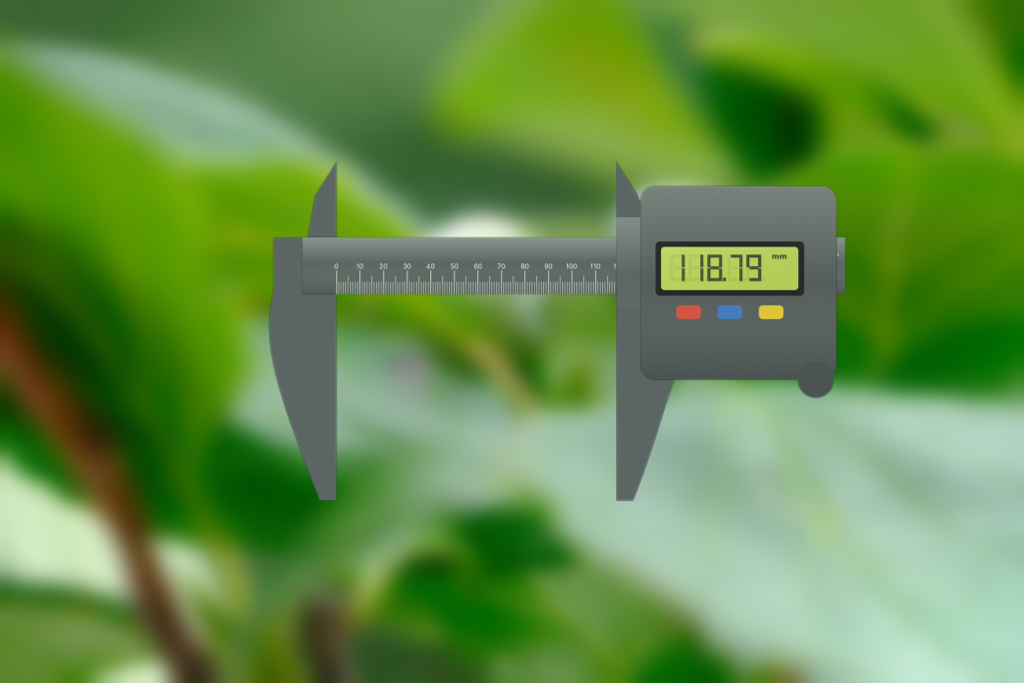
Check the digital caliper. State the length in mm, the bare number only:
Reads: 118.79
